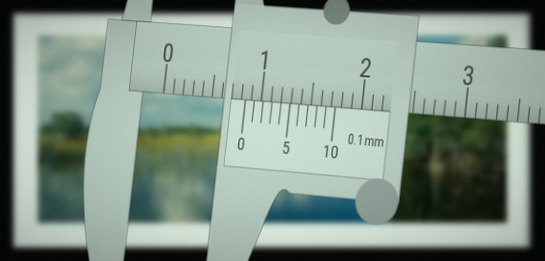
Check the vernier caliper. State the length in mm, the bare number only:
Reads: 8.4
